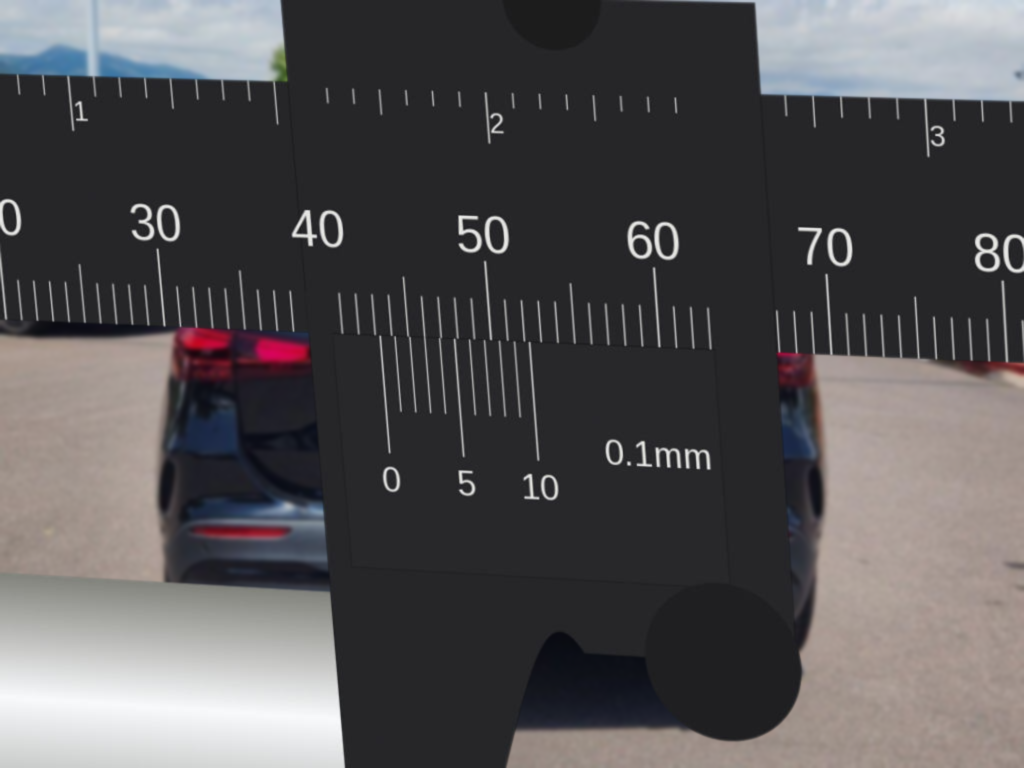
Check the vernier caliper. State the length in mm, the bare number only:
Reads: 43.3
